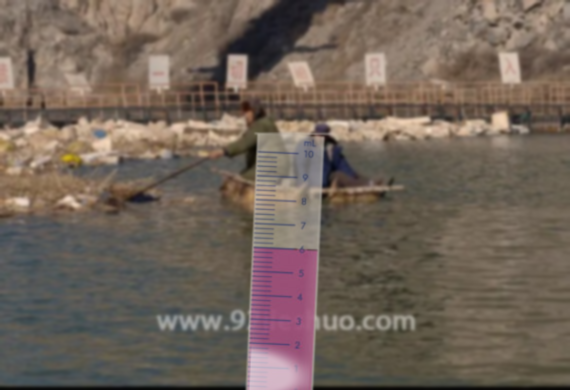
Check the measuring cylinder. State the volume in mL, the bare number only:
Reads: 6
